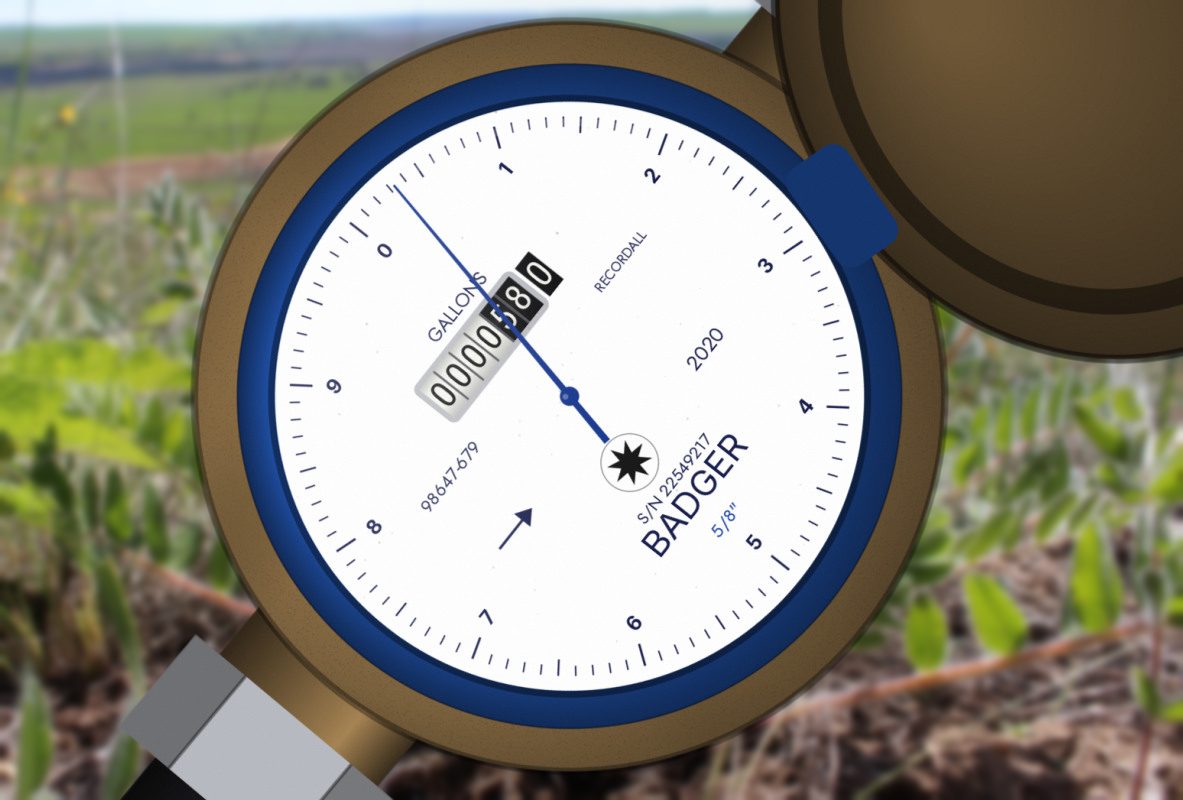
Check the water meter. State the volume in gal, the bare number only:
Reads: 580.3
